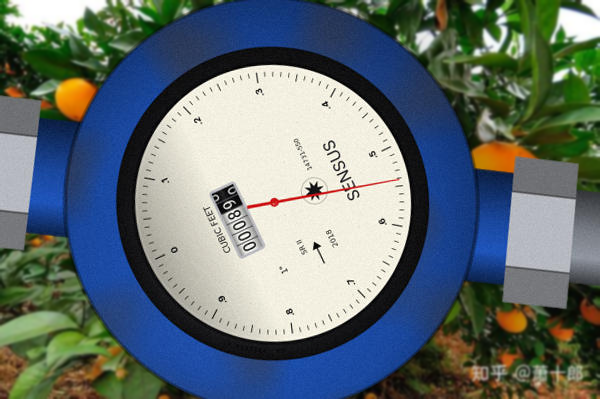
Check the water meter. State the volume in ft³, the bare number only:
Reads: 898.54
